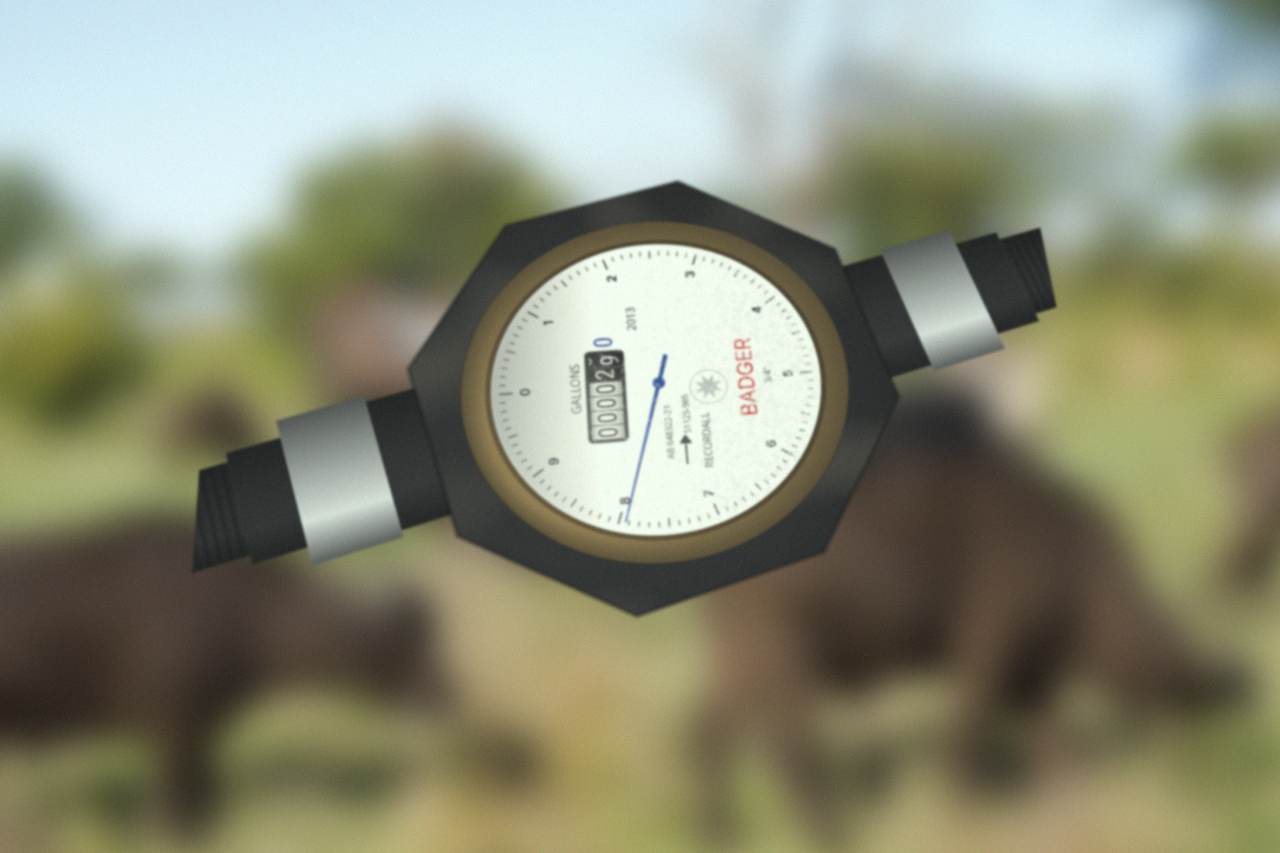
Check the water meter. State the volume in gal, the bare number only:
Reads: 287.9
